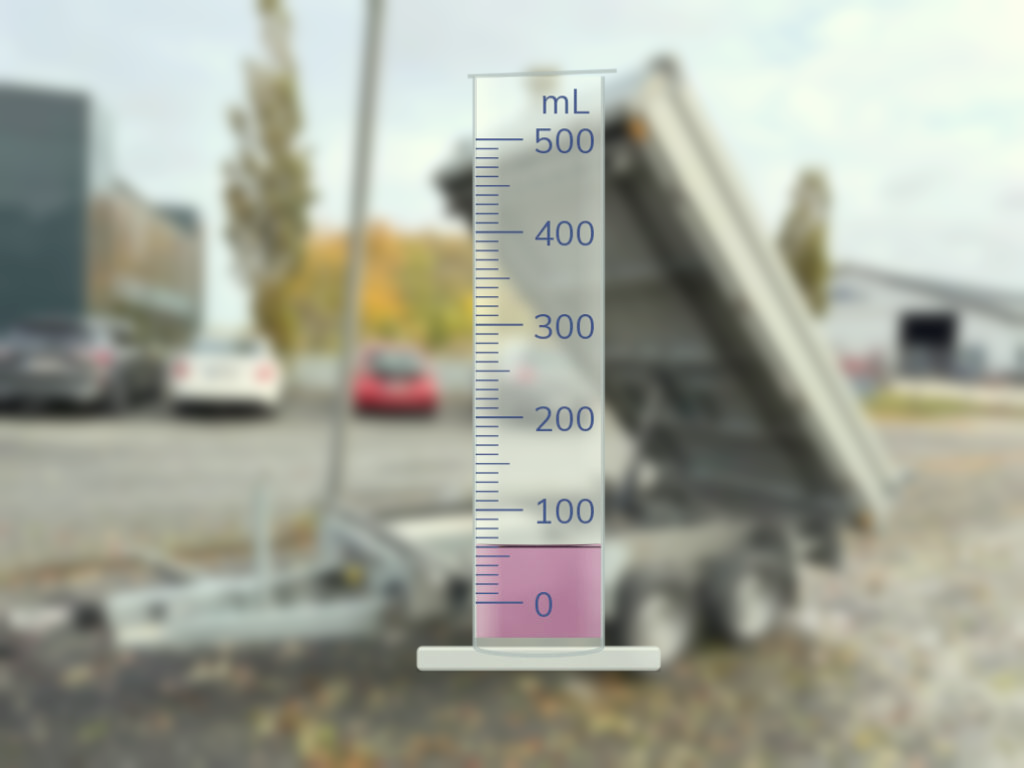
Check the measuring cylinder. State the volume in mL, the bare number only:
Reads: 60
